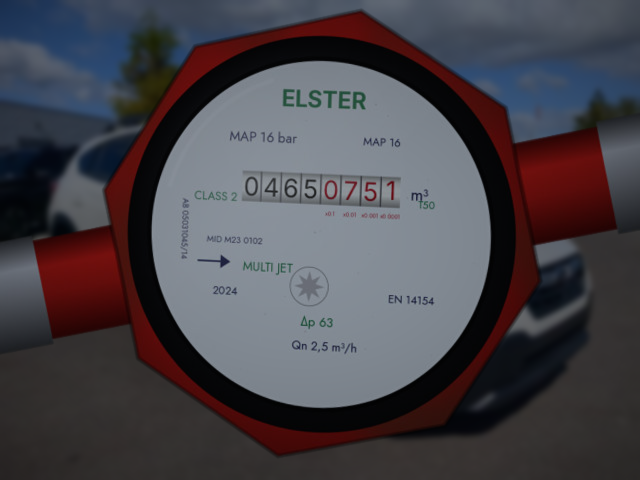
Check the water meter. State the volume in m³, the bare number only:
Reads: 465.0751
